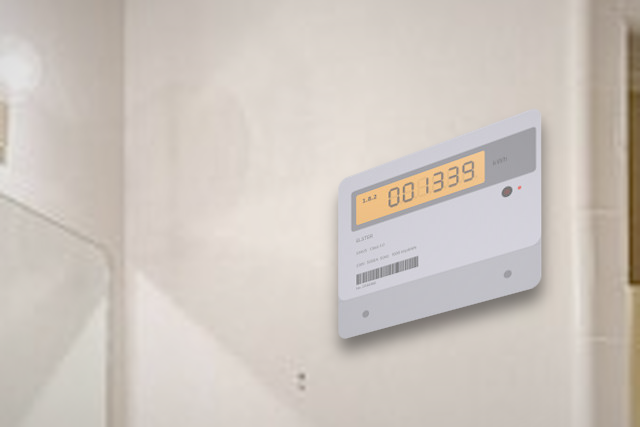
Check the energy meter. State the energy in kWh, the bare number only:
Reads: 1339
